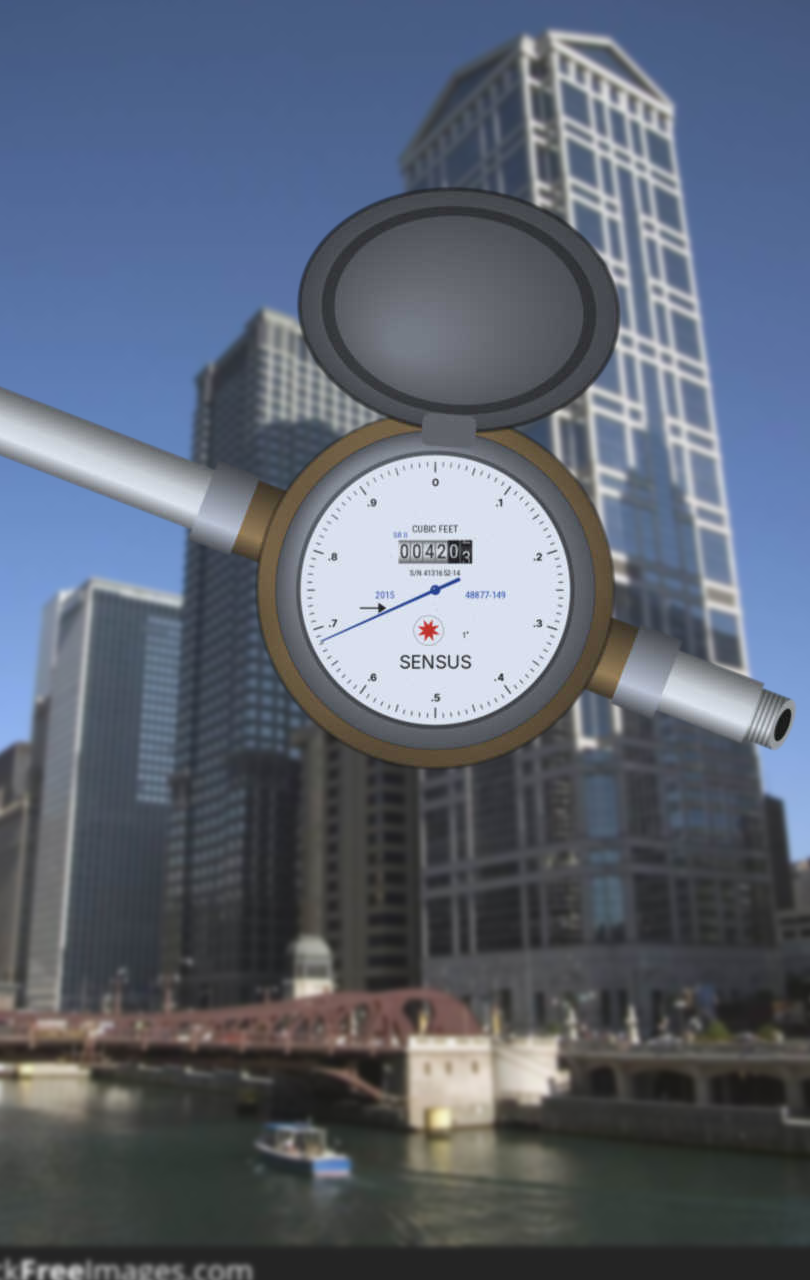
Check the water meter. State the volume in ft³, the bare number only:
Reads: 4202.68
